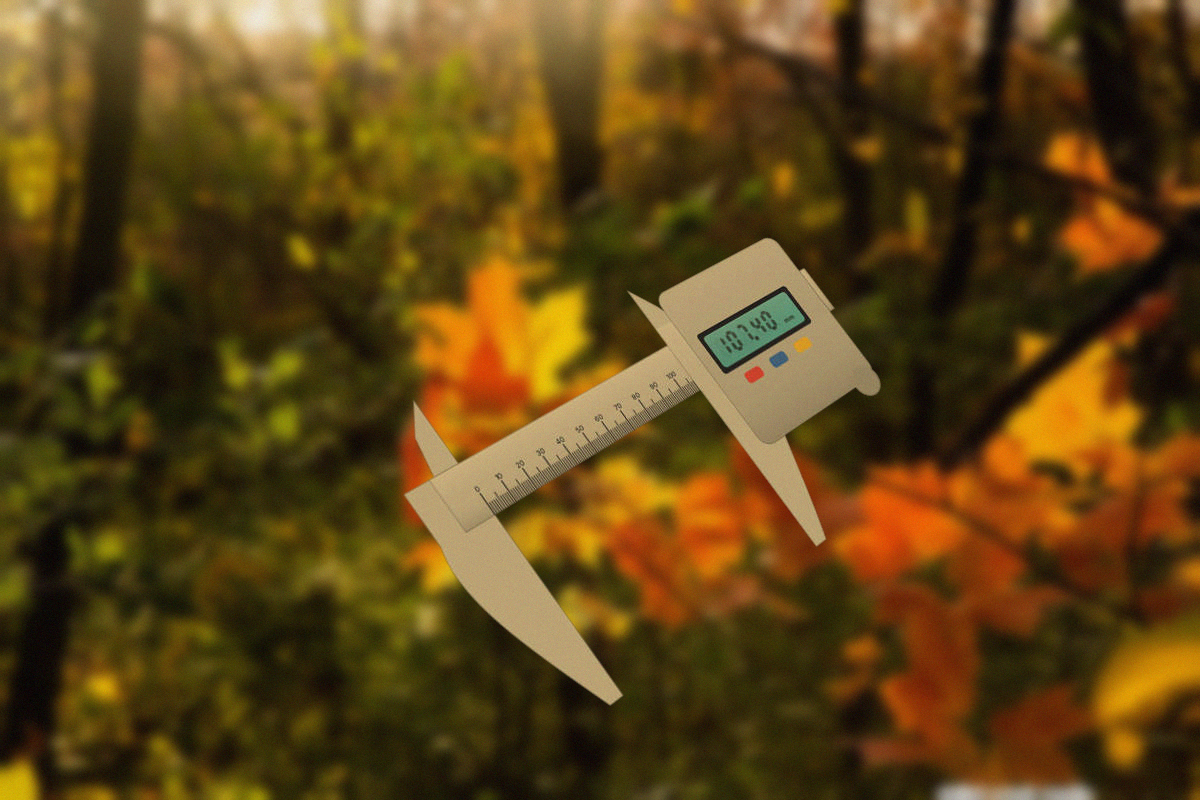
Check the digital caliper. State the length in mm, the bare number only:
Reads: 107.40
